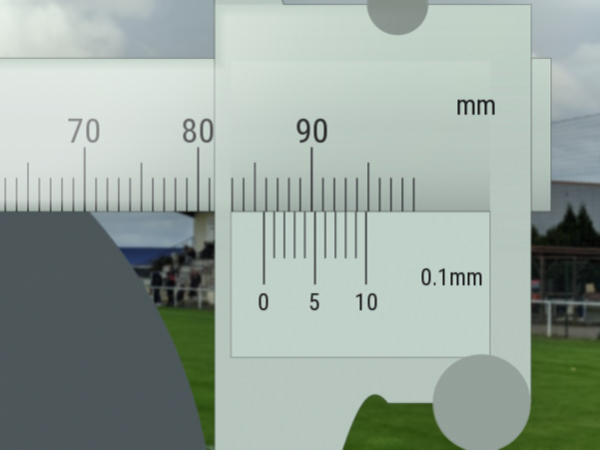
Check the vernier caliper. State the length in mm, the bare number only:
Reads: 85.8
